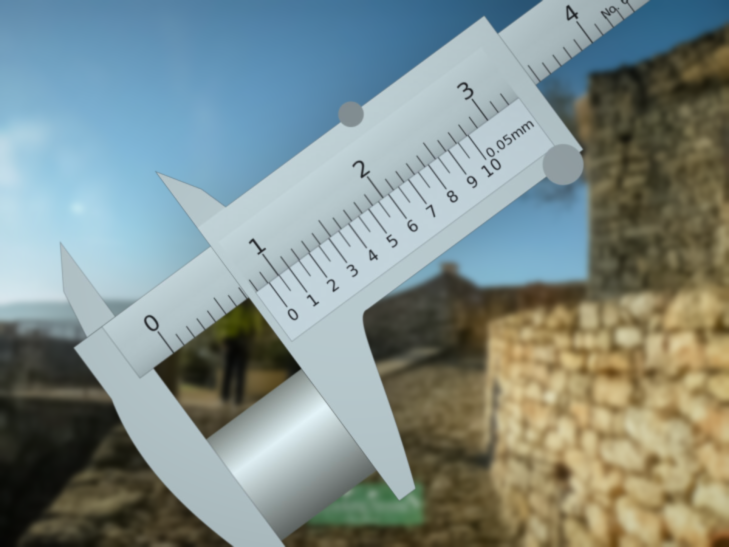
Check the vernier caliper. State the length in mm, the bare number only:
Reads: 9.1
